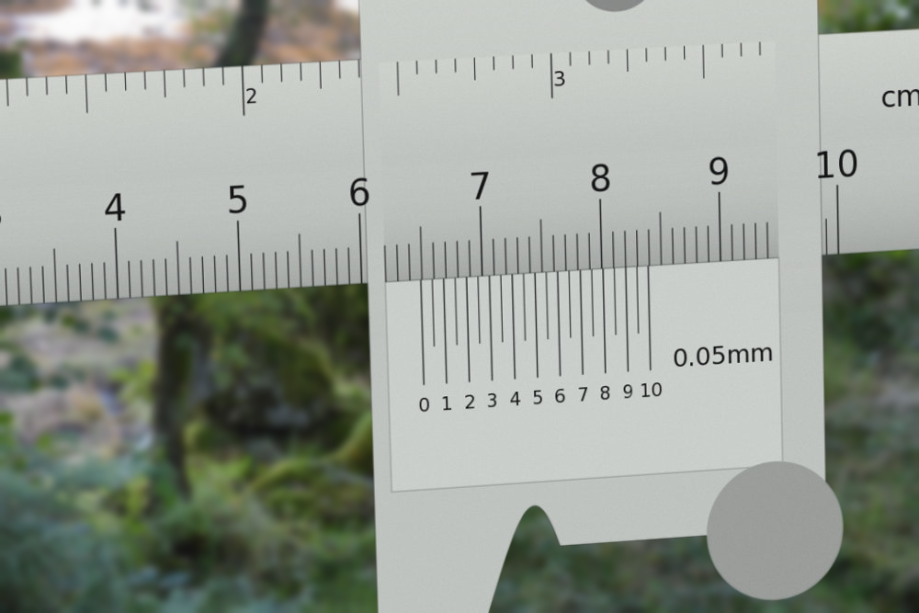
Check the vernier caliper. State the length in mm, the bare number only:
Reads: 64.9
